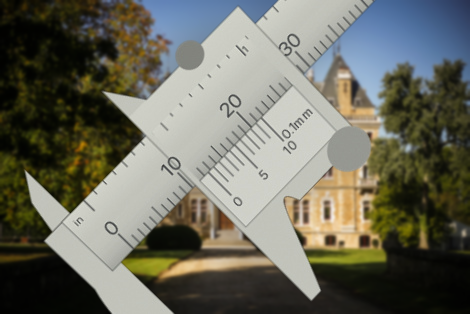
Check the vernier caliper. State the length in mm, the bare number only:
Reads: 12.6
